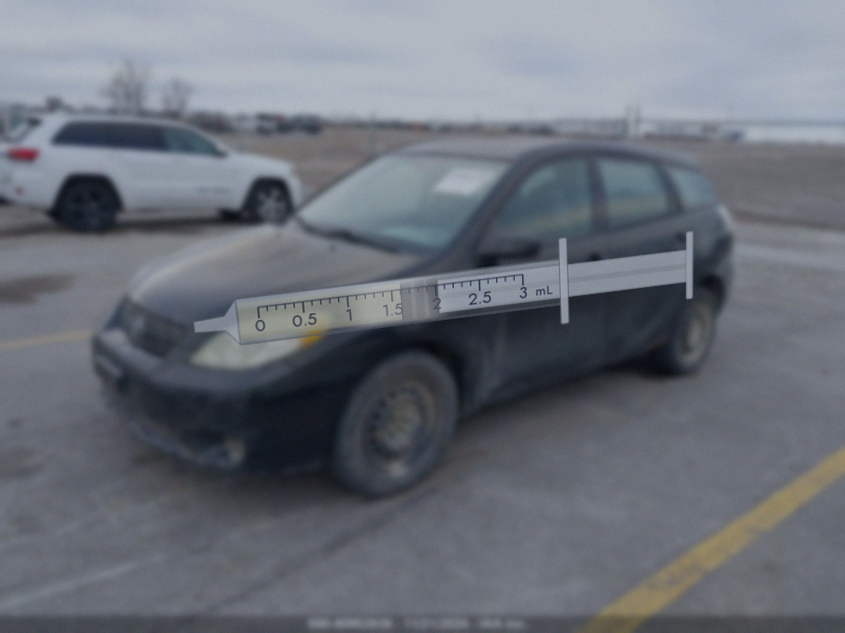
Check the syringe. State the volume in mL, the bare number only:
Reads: 1.6
